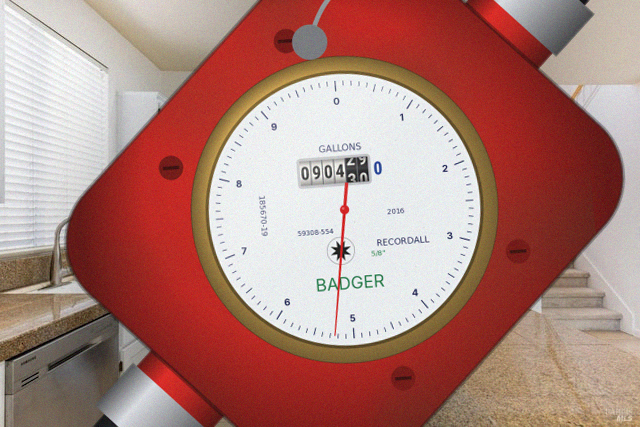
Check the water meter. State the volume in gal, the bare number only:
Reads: 904295.2
